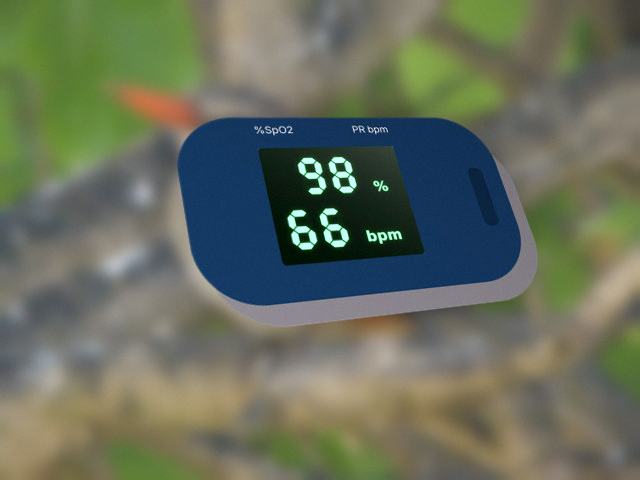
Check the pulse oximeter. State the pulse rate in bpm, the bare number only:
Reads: 66
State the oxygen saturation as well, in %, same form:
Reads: 98
